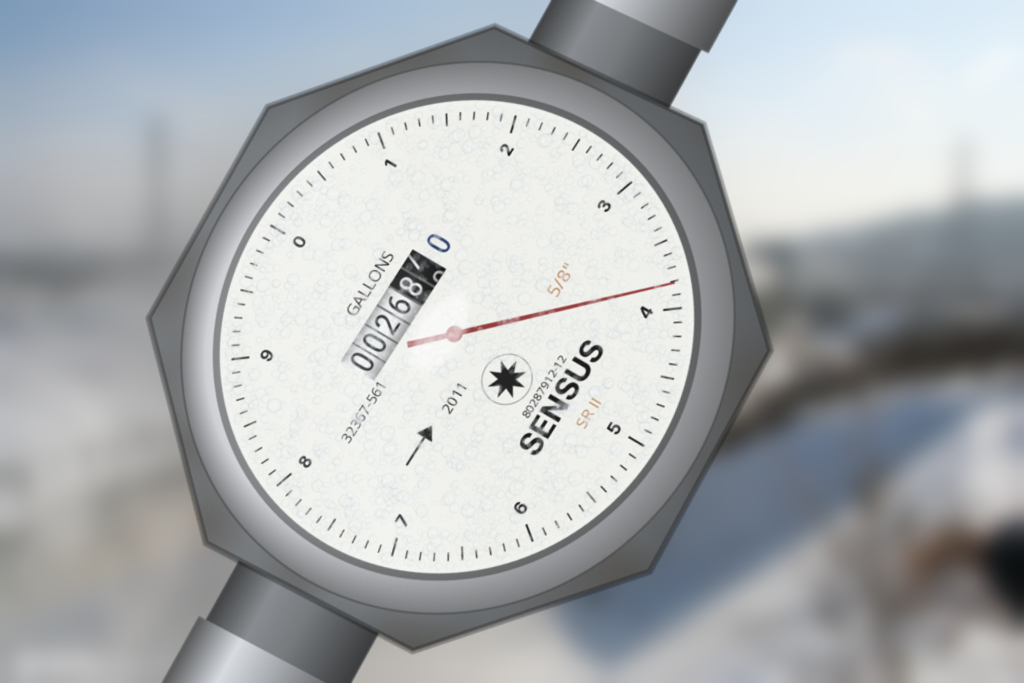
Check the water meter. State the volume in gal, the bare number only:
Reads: 26873.8
